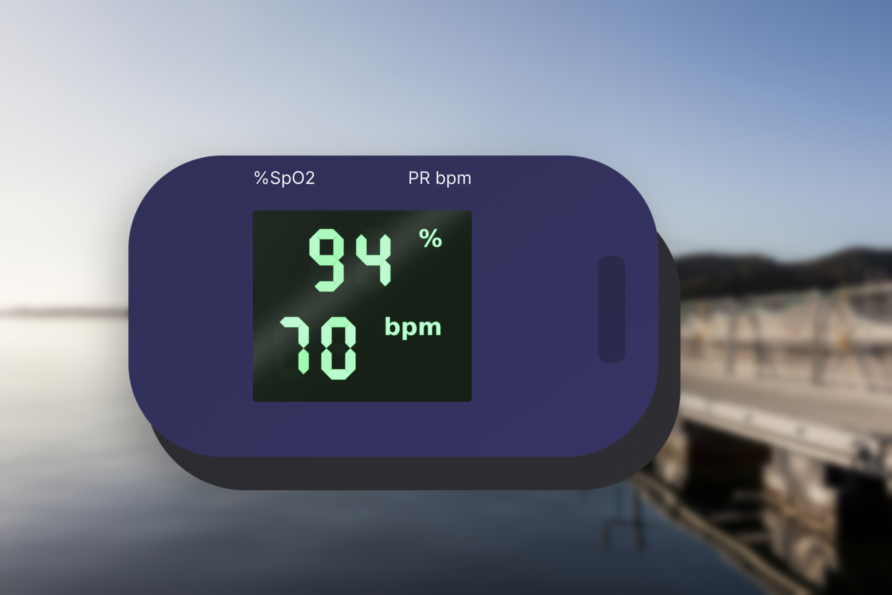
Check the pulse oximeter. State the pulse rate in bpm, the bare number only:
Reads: 70
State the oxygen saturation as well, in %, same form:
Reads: 94
